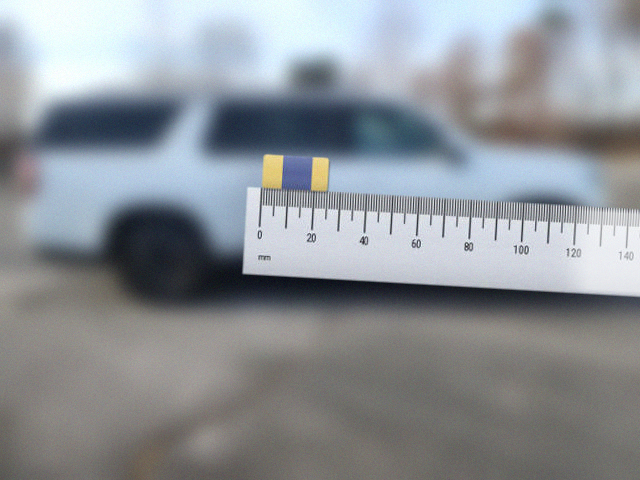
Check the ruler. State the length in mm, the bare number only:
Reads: 25
